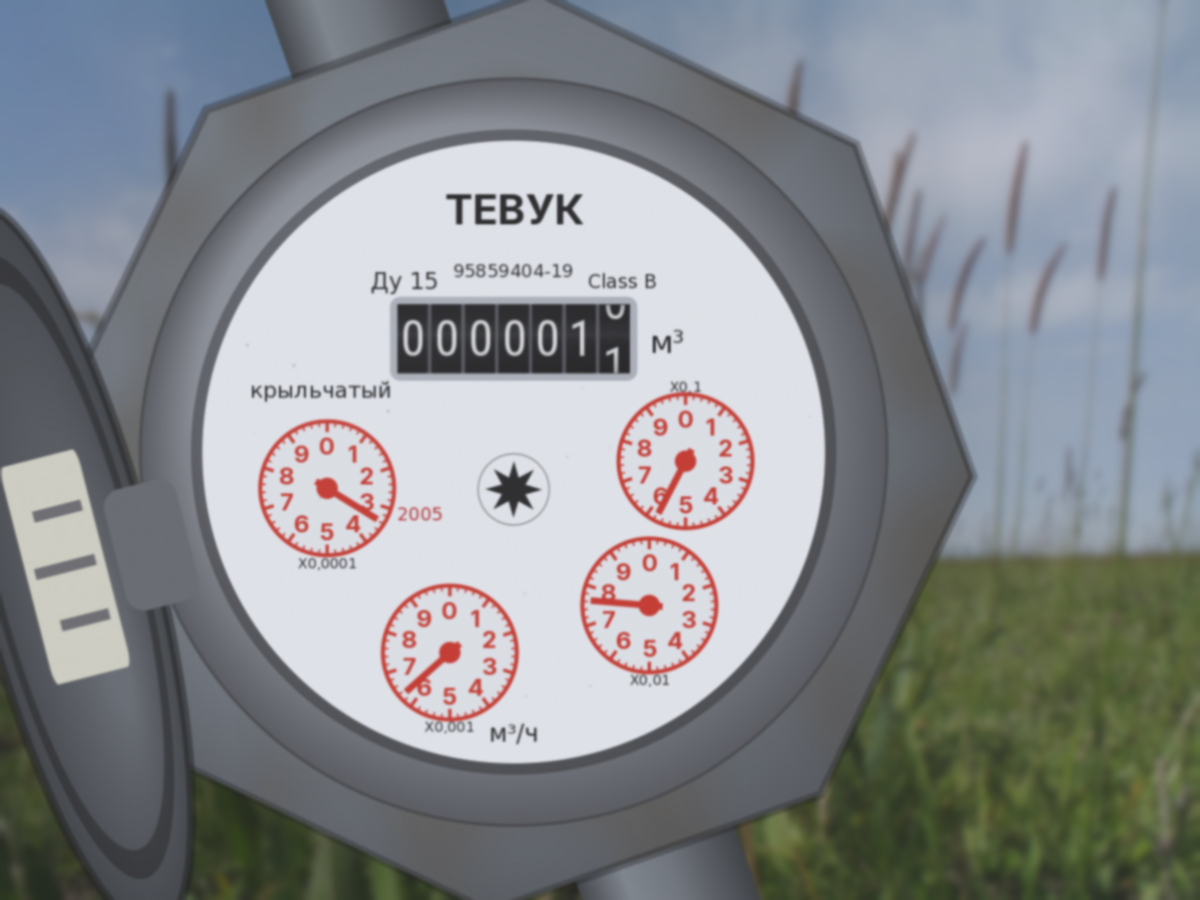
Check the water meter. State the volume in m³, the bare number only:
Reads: 10.5763
